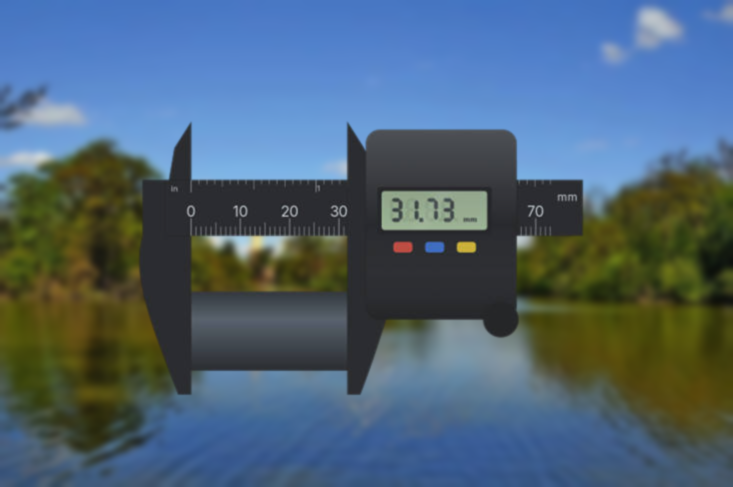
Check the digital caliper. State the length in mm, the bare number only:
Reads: 31.73
